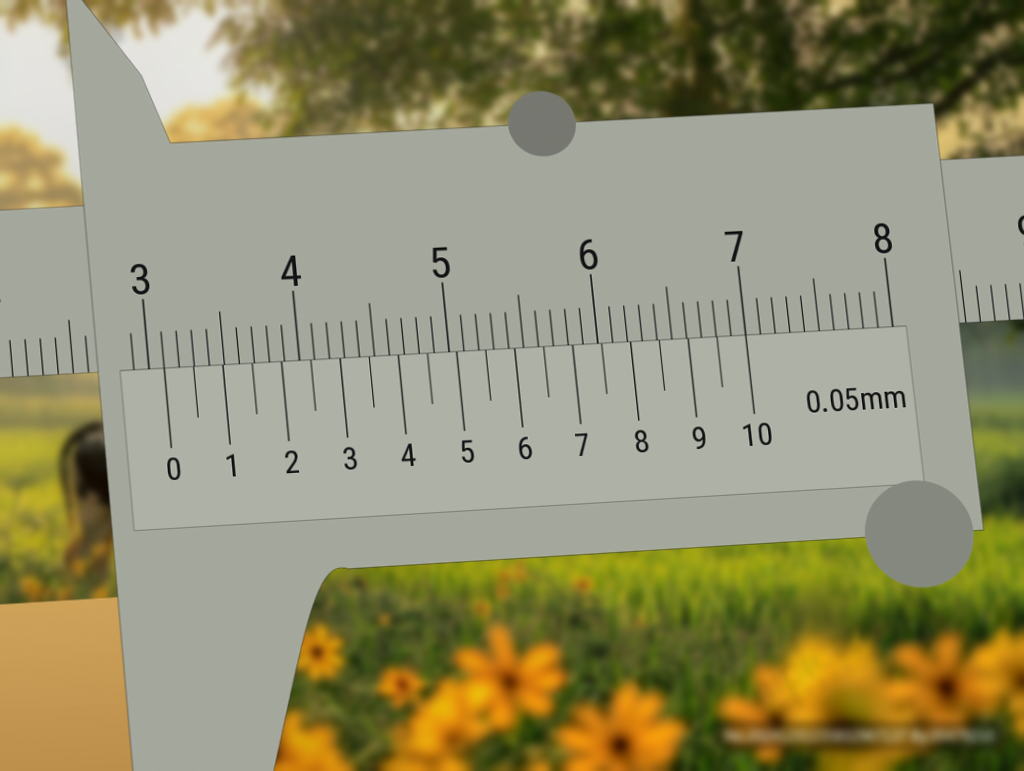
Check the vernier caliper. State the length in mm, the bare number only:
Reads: 31.0
